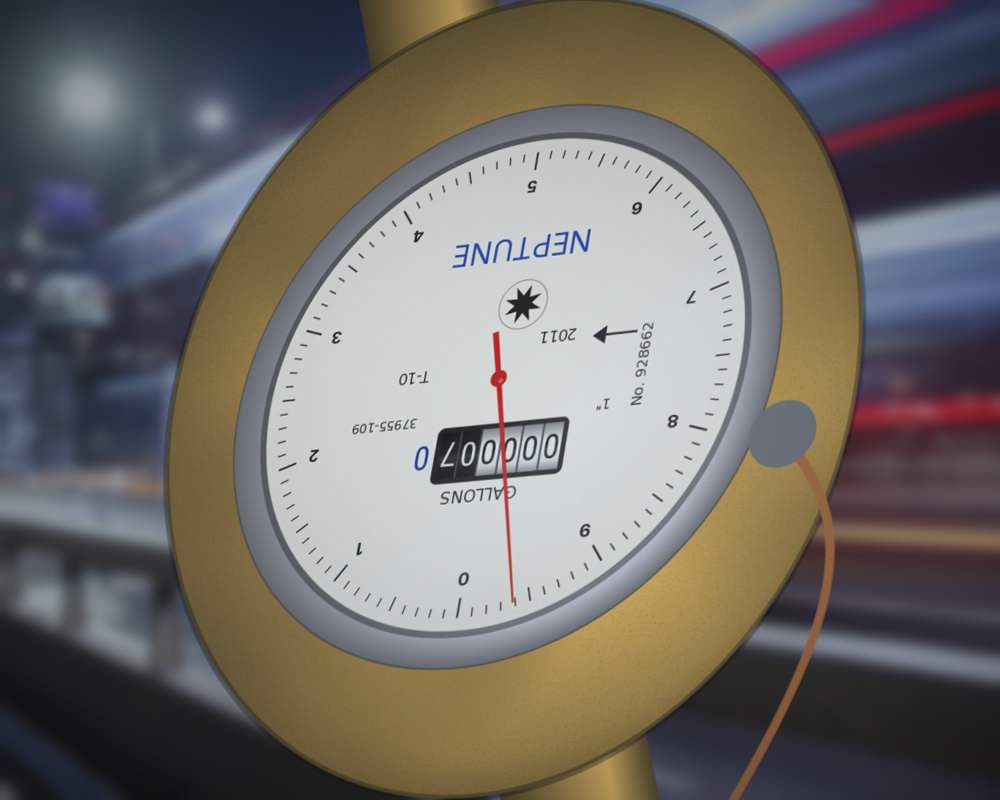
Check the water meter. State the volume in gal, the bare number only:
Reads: 69.6
